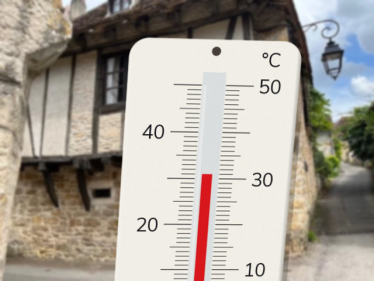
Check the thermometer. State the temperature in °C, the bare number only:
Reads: 31
